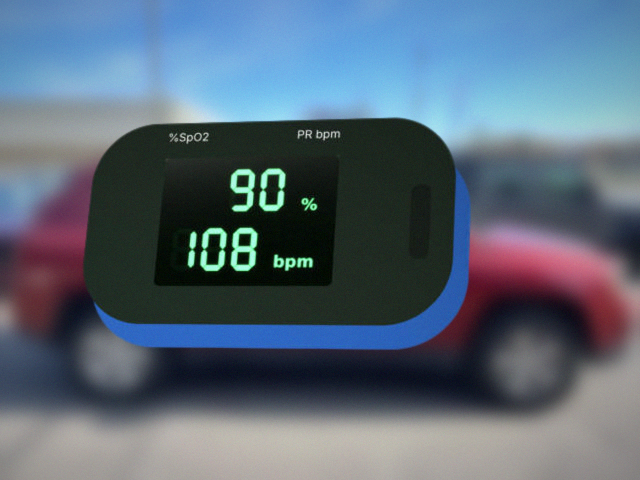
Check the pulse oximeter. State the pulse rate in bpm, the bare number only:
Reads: 108
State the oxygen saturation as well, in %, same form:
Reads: 90
